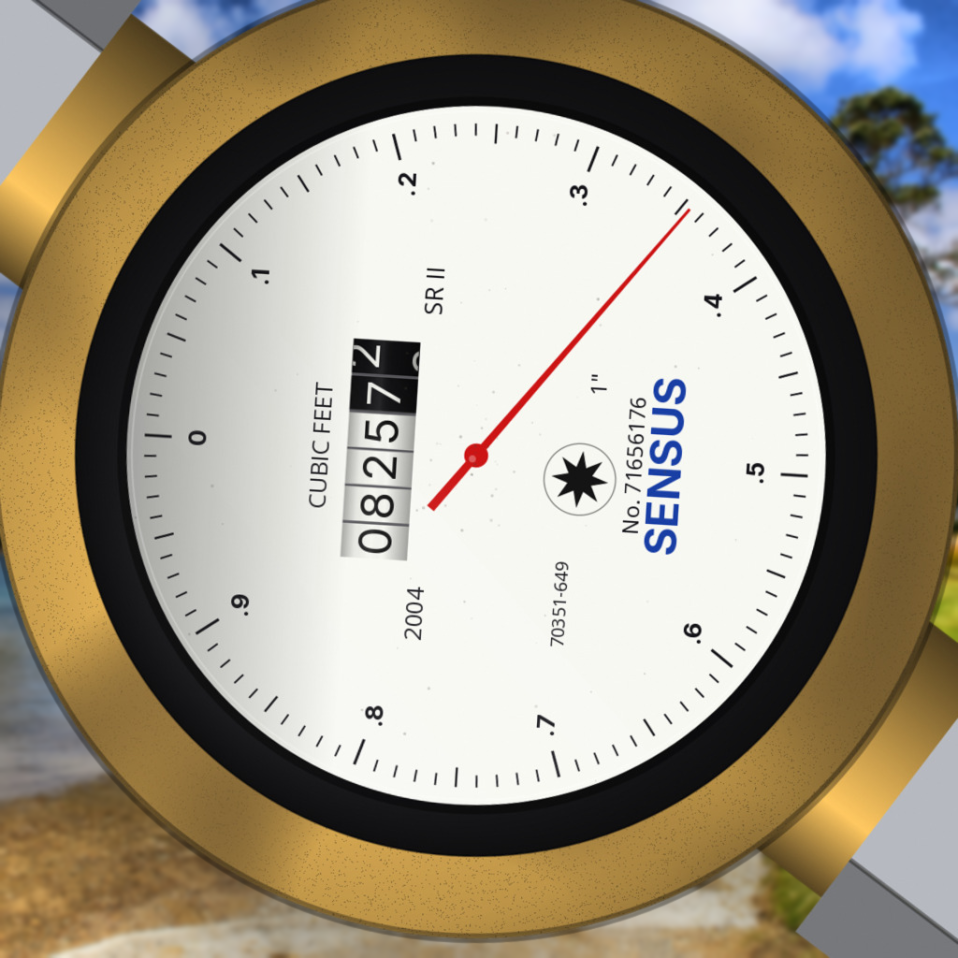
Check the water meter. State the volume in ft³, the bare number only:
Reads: 82572.35
